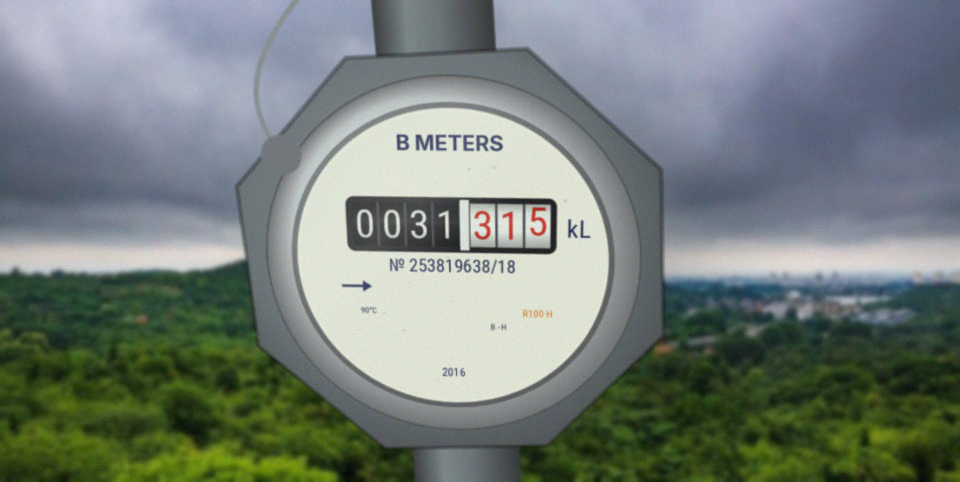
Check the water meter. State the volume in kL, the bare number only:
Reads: 31.315
